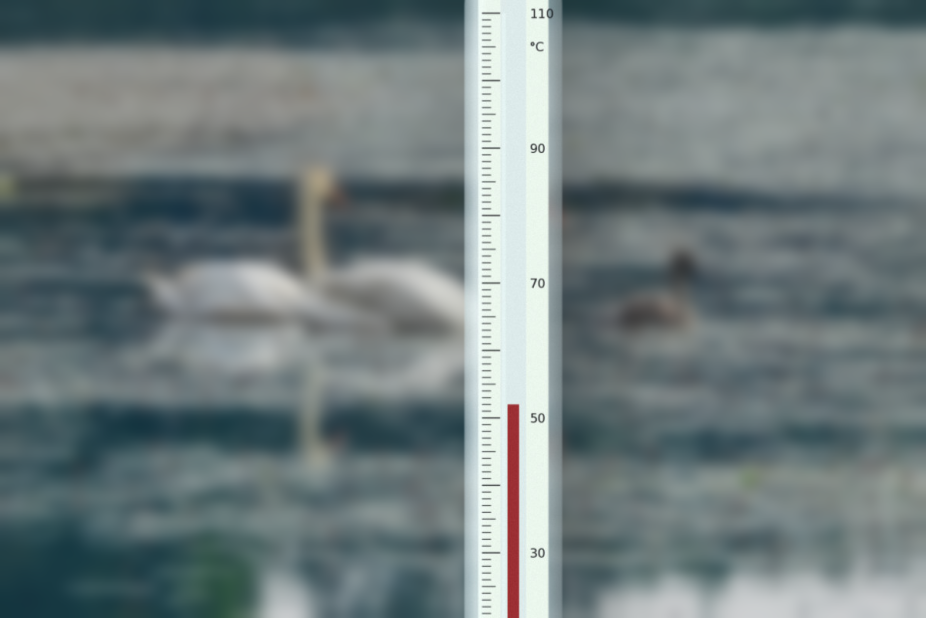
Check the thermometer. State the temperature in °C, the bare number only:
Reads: 52
